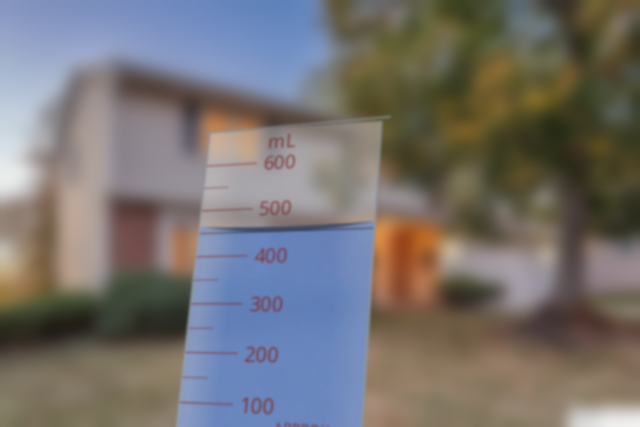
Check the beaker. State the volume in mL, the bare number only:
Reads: 450
